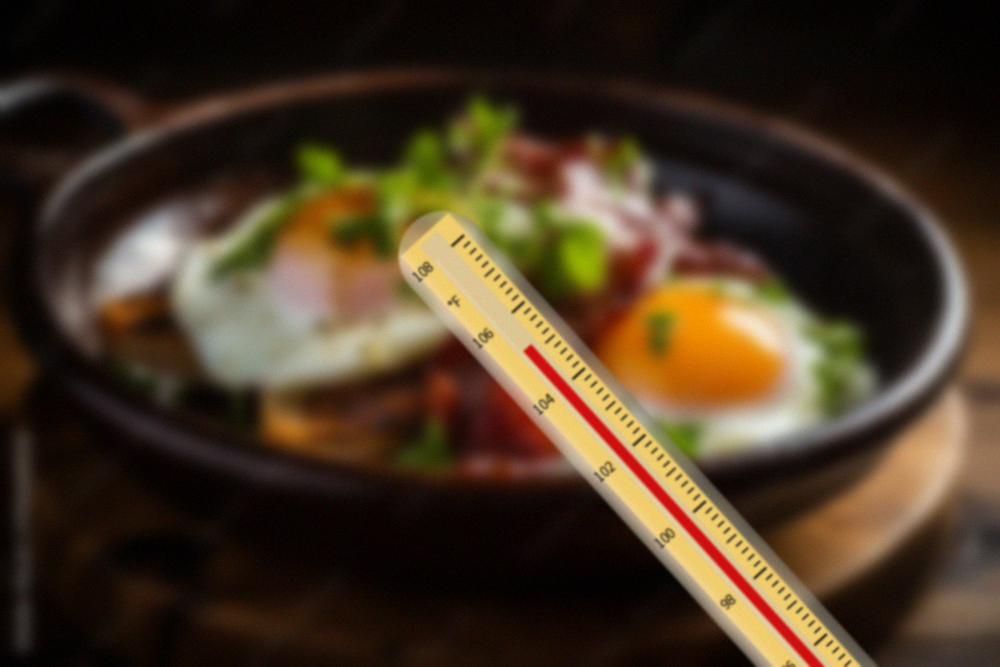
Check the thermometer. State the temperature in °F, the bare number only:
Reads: 105.2
